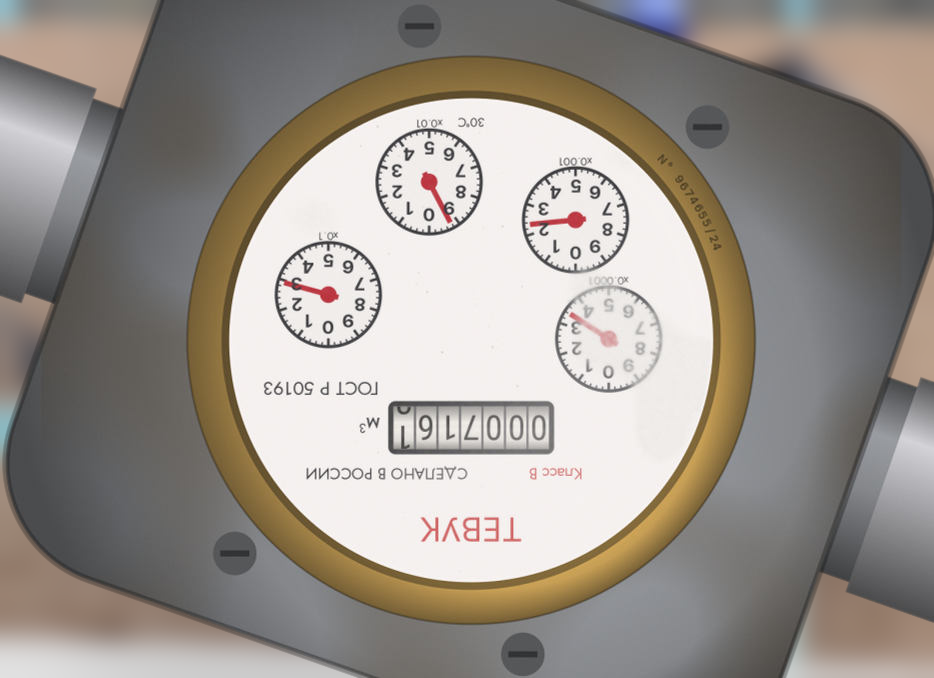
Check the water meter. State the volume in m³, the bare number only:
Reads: 7161.2923
